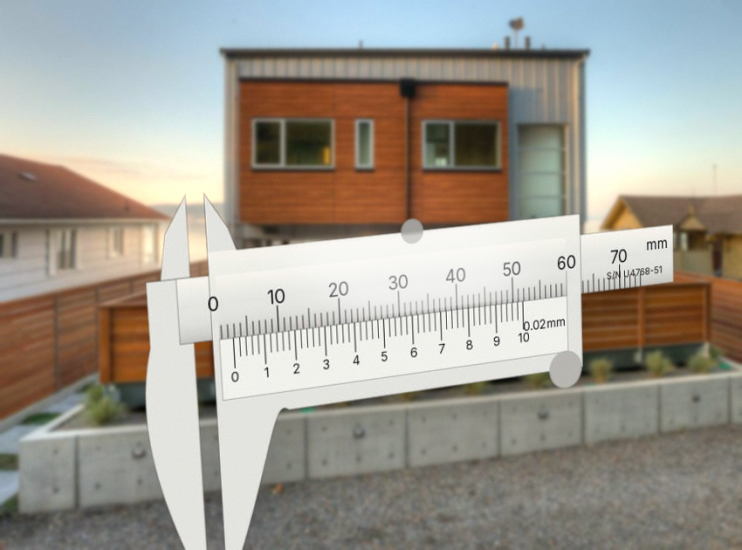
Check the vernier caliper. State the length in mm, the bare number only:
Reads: 2.8
